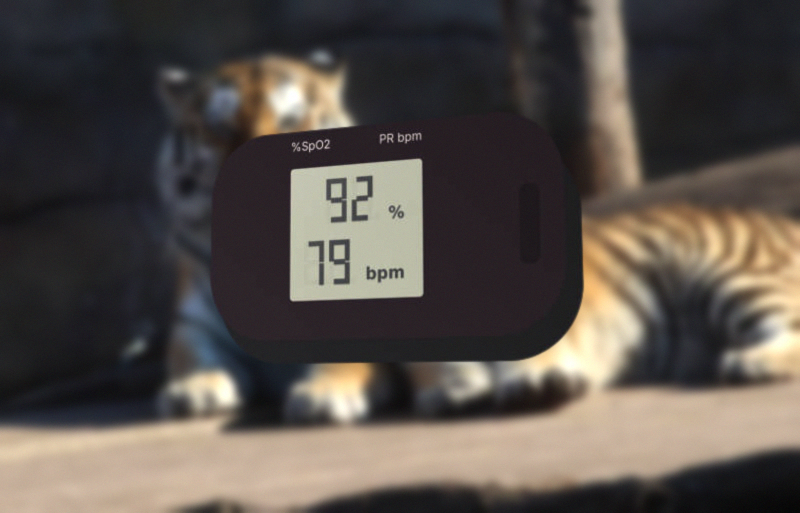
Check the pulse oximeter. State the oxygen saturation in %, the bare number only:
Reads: 92
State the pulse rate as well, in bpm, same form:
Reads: 79
